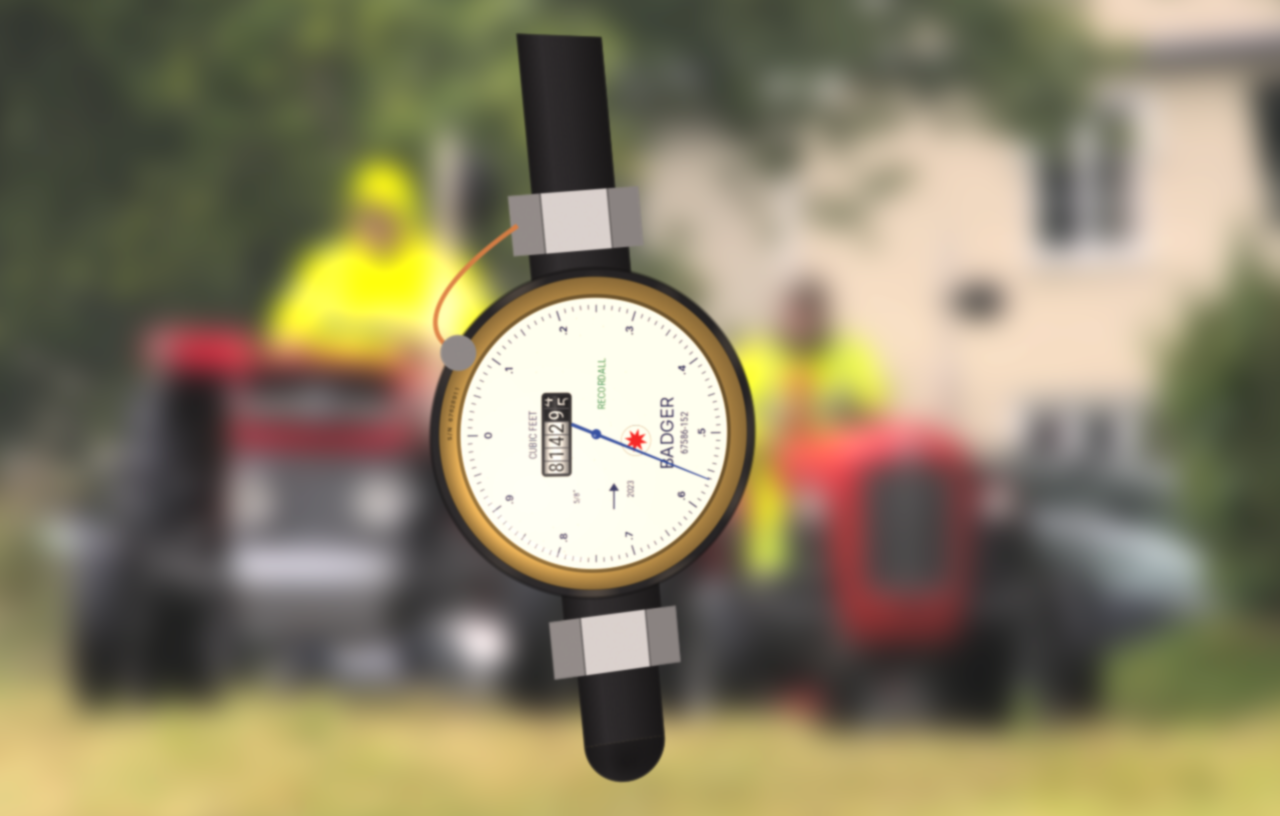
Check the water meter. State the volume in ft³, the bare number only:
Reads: 814294.56
